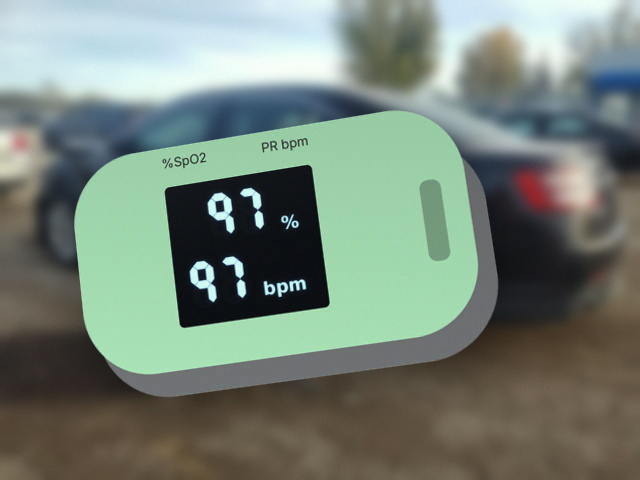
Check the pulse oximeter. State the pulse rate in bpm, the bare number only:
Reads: 97
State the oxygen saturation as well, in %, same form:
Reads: 97
